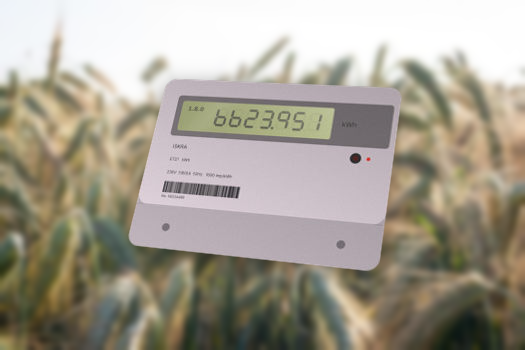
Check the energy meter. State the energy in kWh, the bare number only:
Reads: 6623.951
